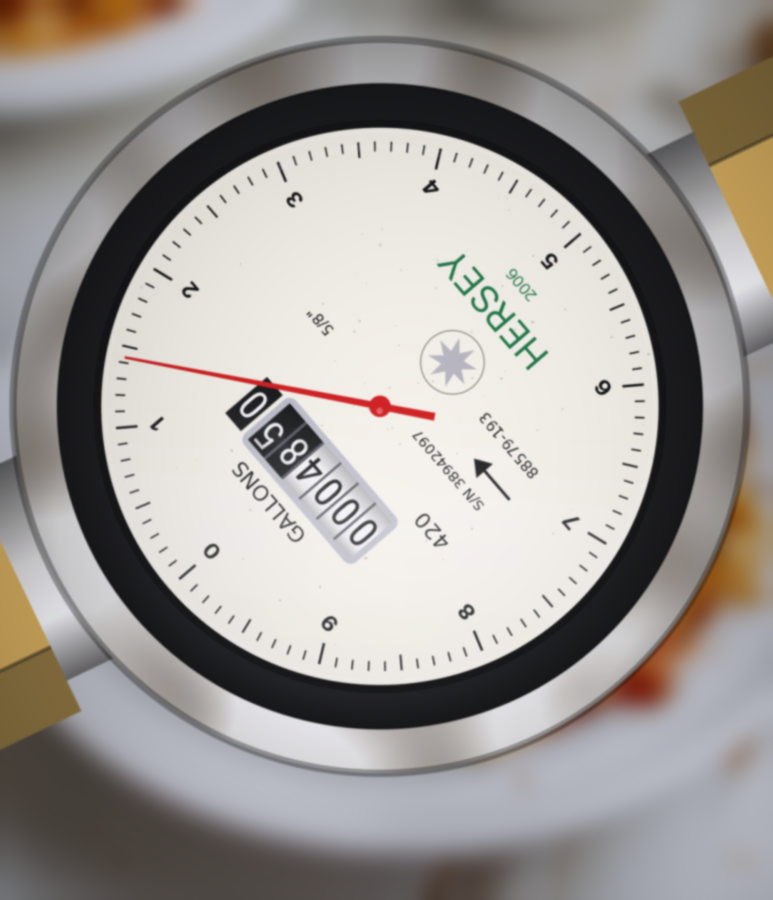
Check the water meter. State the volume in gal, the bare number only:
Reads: 4851.4
